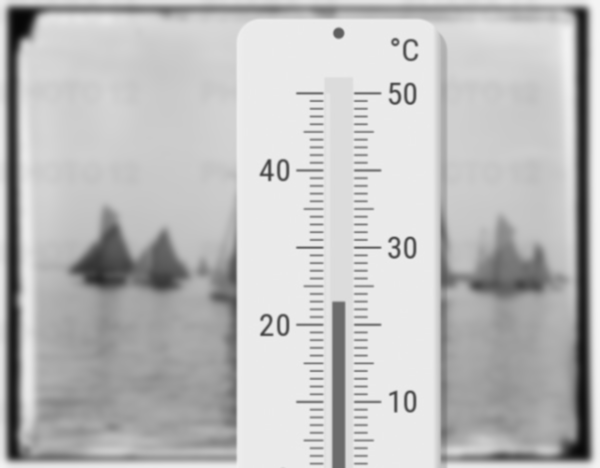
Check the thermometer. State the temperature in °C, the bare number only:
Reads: 23
